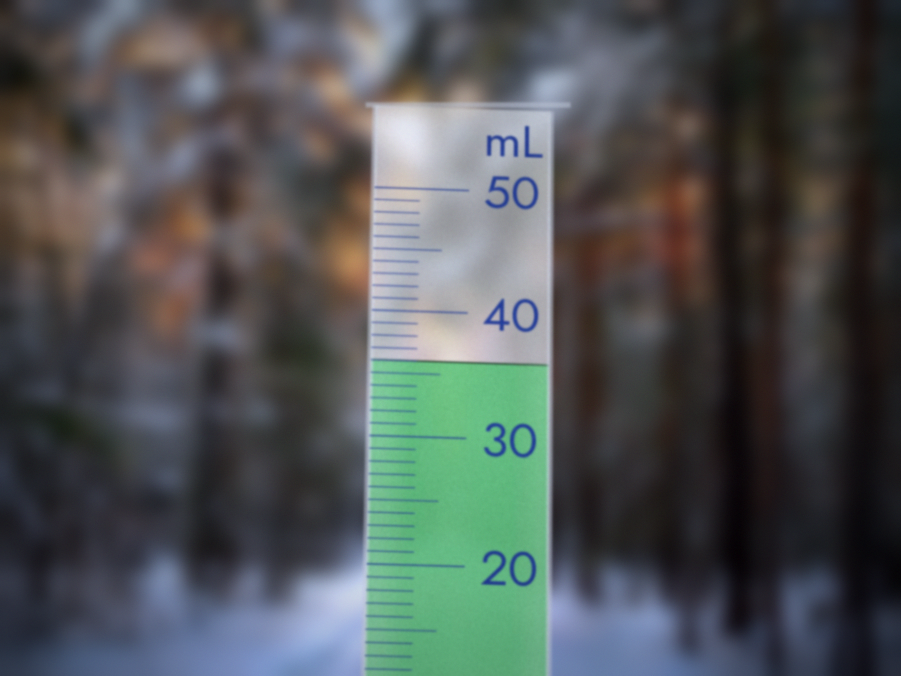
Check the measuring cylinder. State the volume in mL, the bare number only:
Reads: 36
